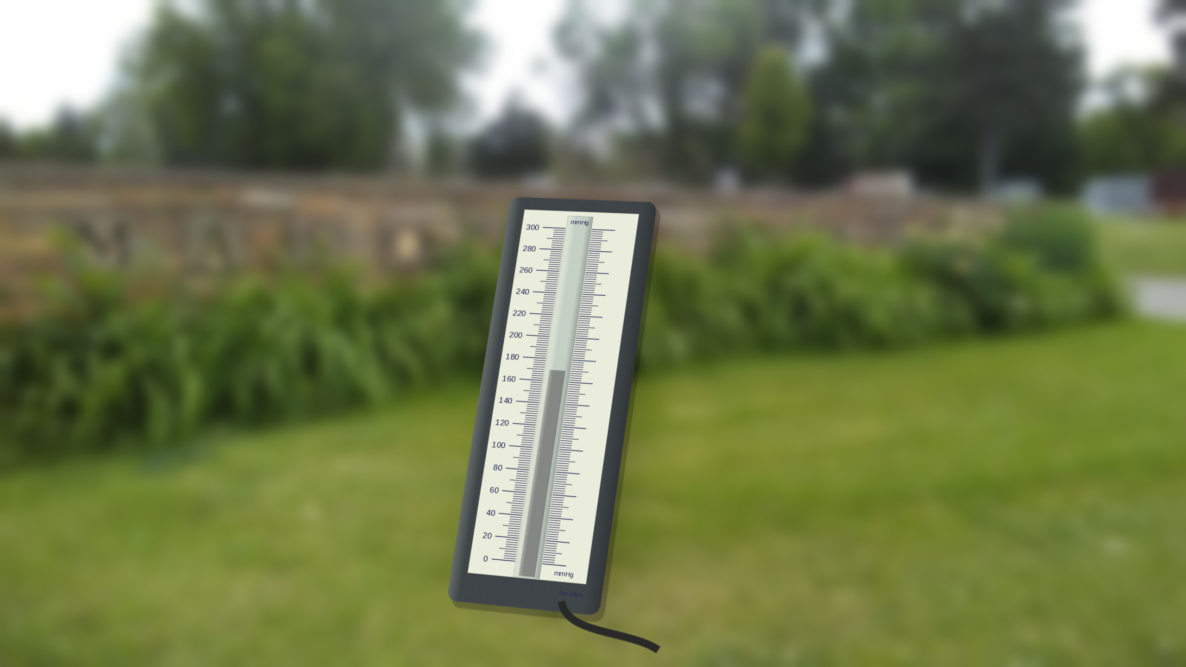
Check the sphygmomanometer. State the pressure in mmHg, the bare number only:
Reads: 170
